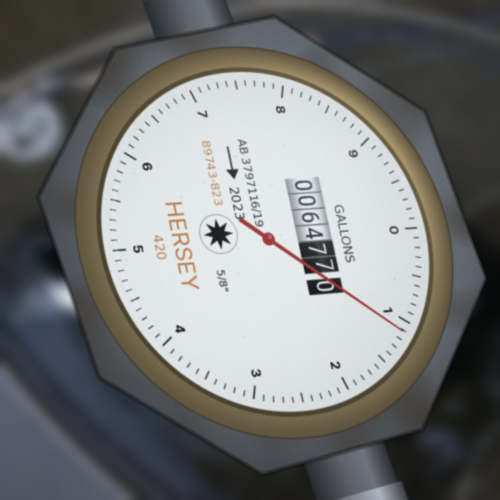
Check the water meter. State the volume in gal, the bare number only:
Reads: 64771.1
